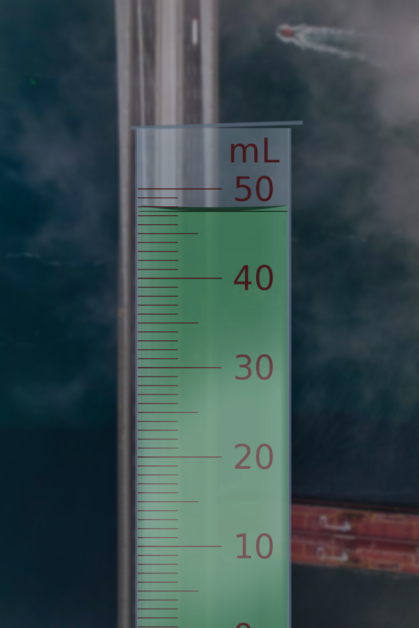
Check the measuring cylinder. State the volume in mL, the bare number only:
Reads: 47.5
